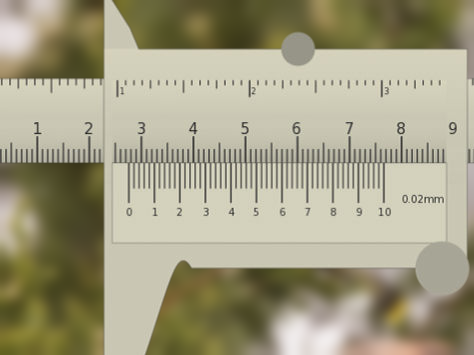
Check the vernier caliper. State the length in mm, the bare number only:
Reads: 27.6
